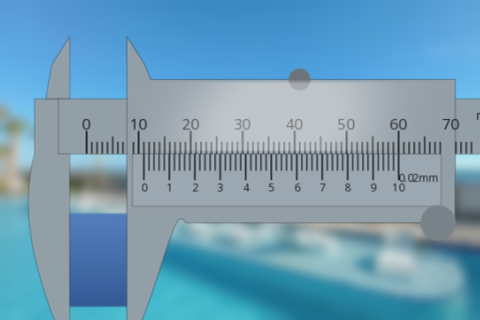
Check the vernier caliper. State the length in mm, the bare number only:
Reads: 11.0
